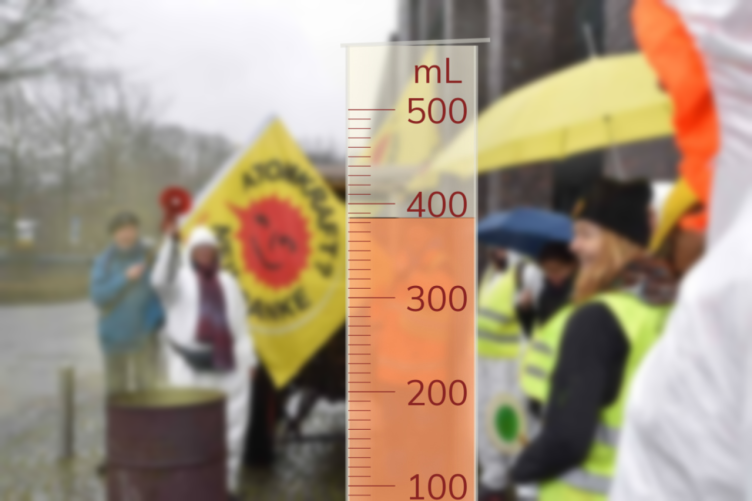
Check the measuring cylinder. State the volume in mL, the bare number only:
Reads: 385
